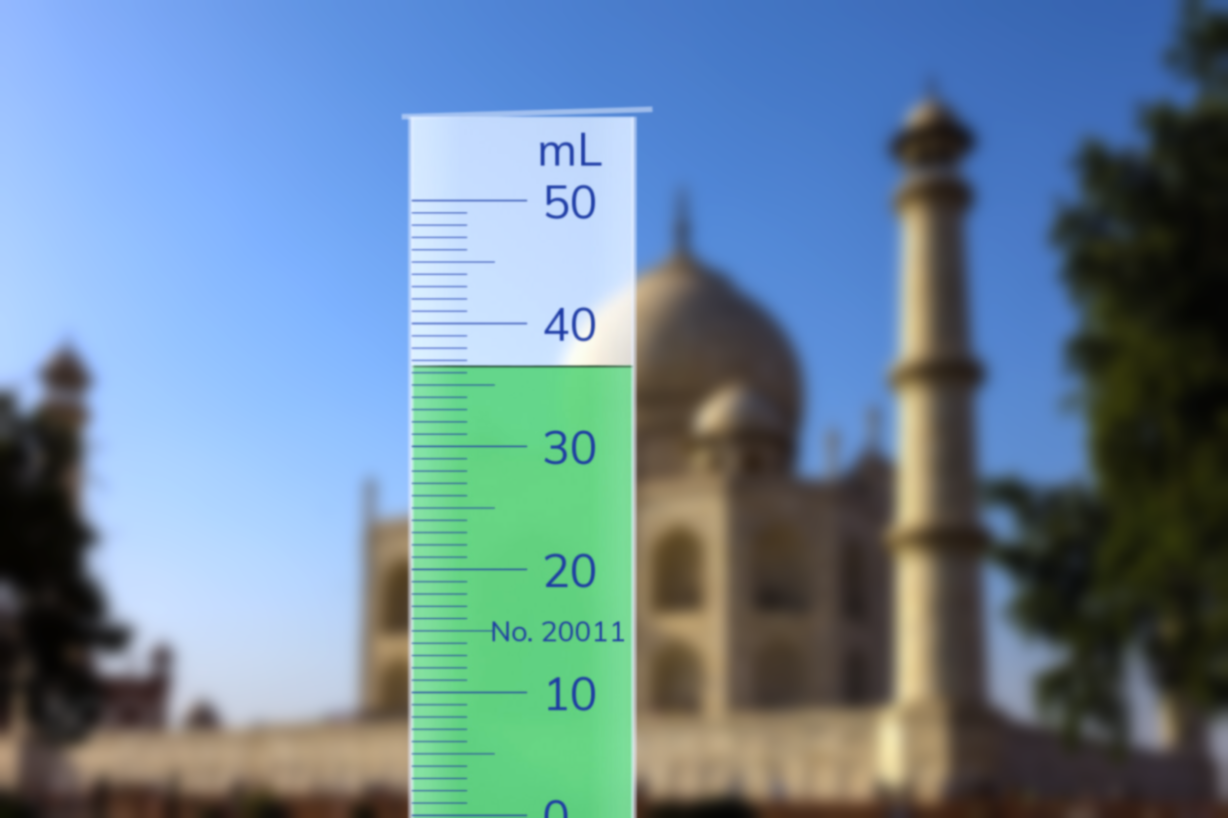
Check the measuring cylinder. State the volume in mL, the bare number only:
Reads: 36.5
